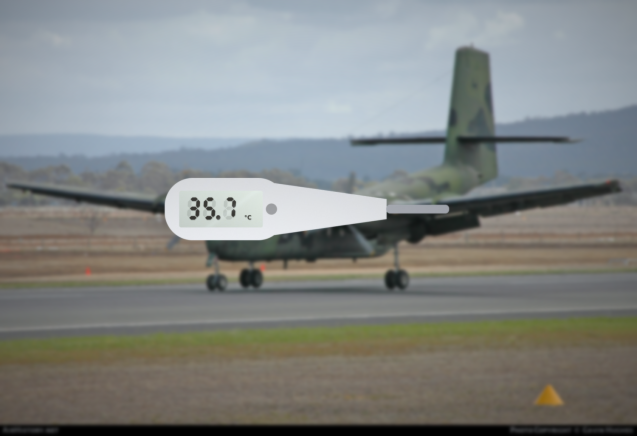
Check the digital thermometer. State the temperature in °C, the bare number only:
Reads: 35.7
